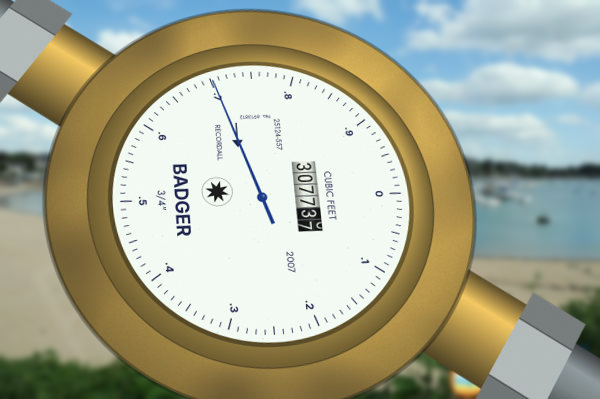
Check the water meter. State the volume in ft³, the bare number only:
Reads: 307736.70
